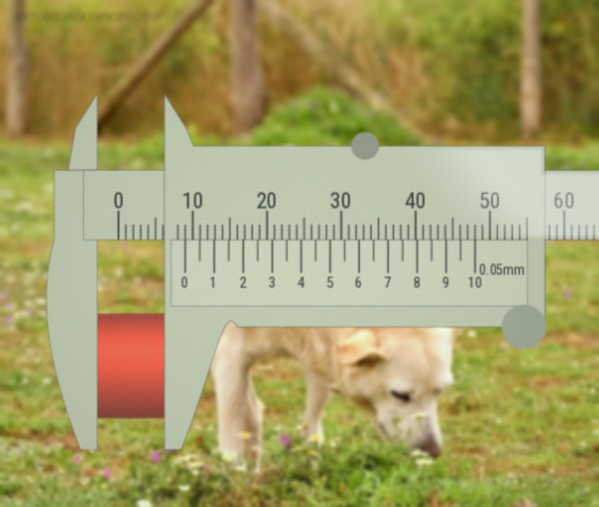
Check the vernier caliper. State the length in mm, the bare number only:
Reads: 9.0
